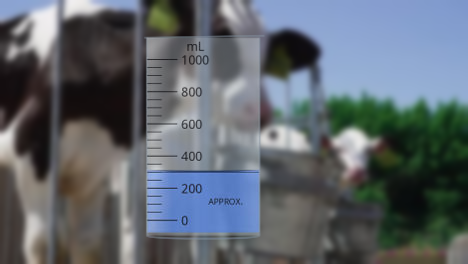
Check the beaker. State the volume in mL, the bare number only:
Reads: 300
